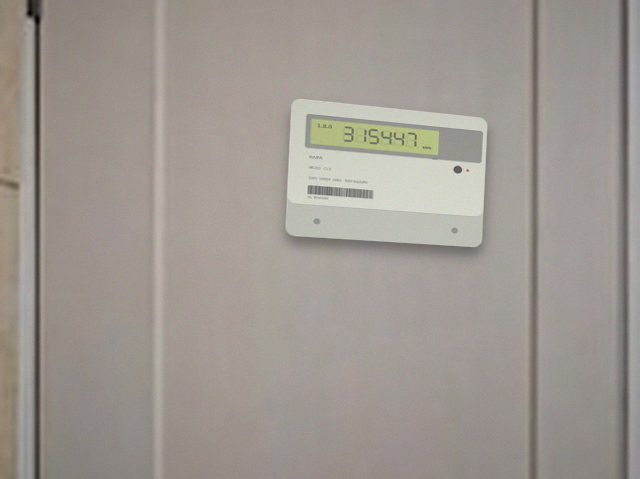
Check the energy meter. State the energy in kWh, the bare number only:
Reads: 315447
